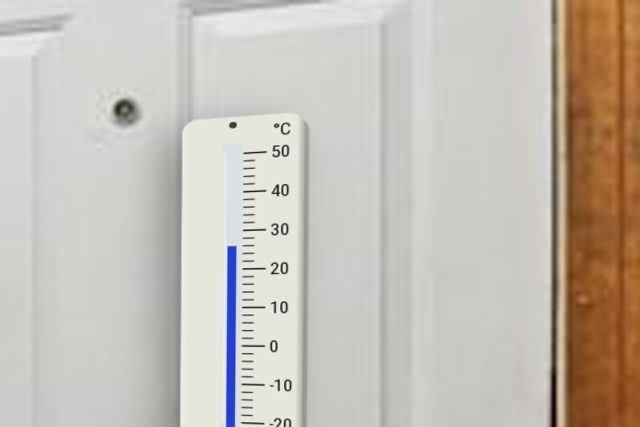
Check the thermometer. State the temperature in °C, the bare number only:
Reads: 26
